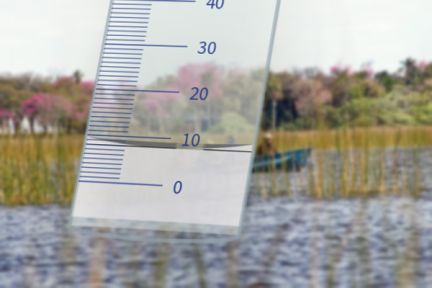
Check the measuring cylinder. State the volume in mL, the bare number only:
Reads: 8
